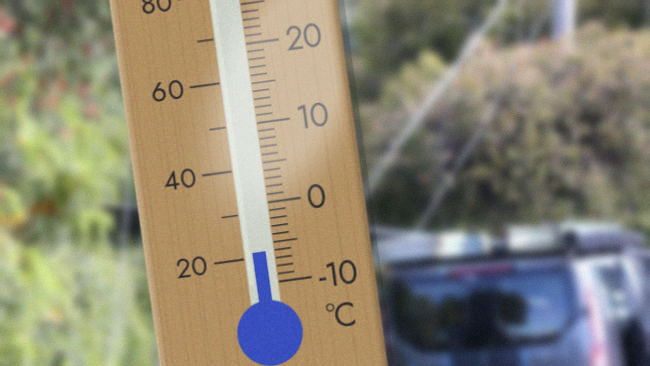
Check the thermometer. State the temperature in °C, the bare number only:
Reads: -6
